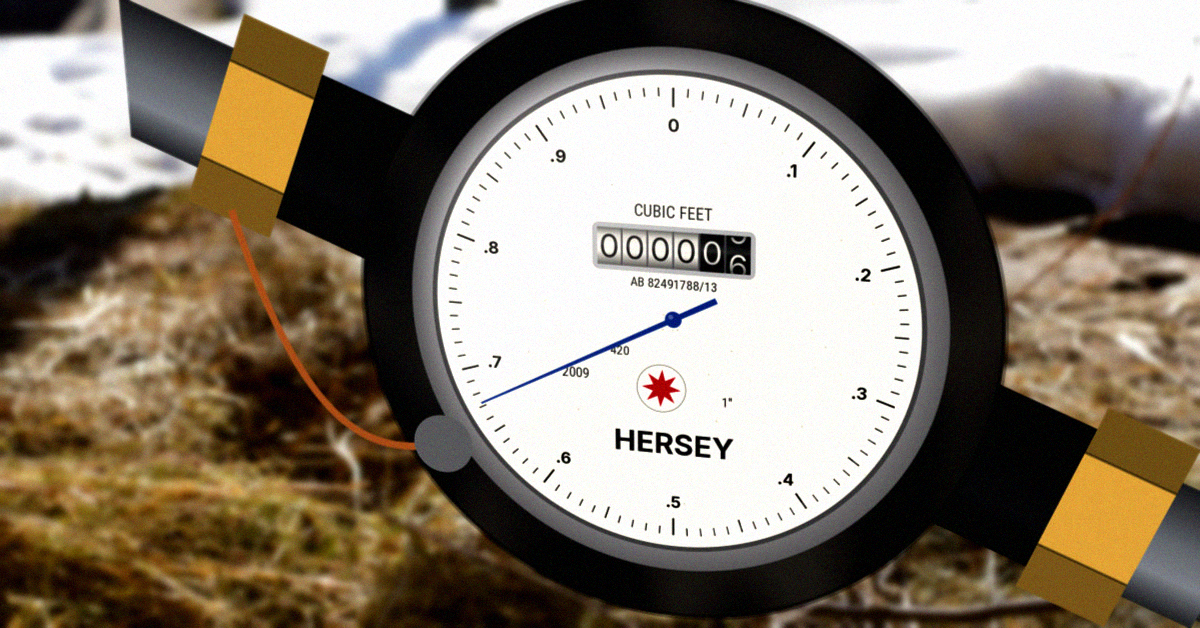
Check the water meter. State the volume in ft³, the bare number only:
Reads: 5.67
